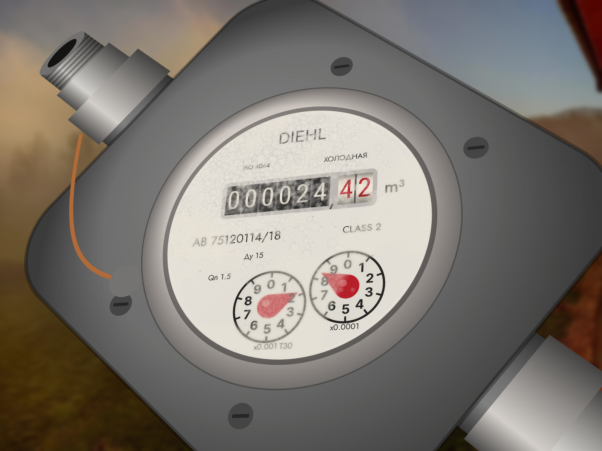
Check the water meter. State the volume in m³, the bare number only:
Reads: 24.4218
